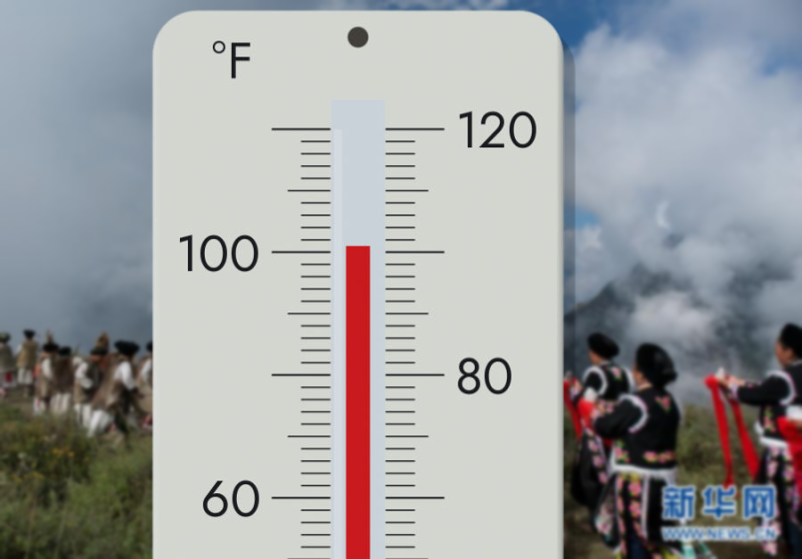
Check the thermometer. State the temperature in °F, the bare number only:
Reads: 101
